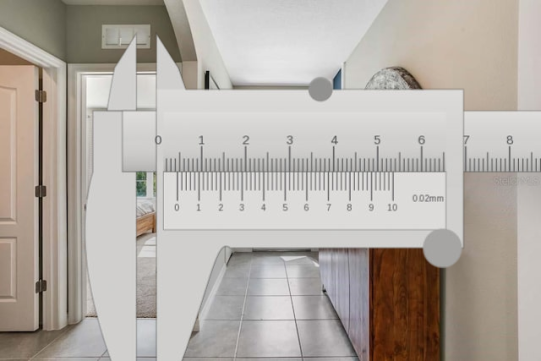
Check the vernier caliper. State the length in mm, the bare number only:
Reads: 4.5
